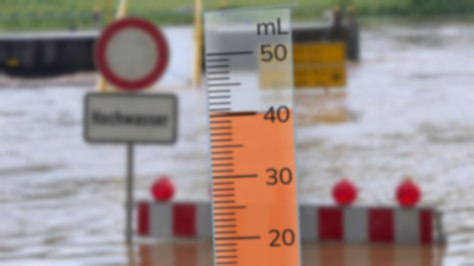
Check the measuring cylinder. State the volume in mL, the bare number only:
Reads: 40
